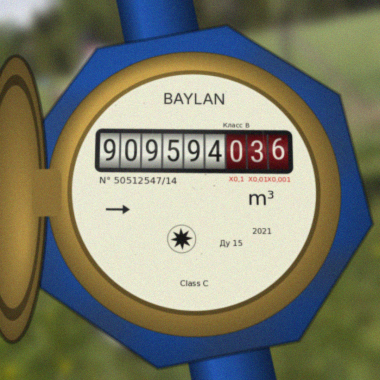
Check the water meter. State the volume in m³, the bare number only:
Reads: 909594.036
